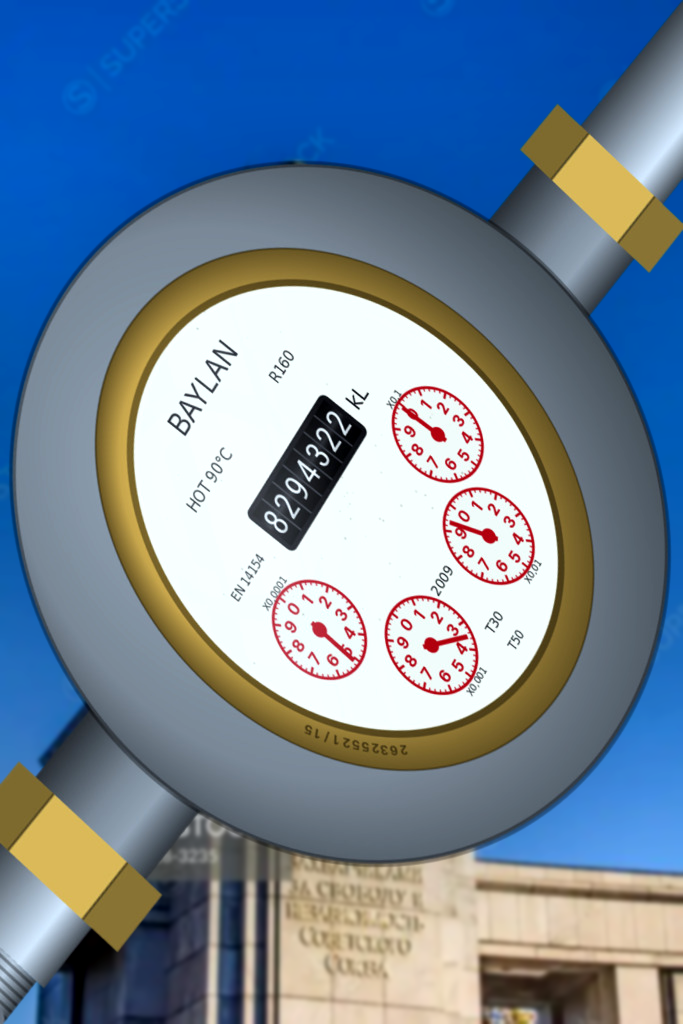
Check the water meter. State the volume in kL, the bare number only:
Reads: 8294321.9935
